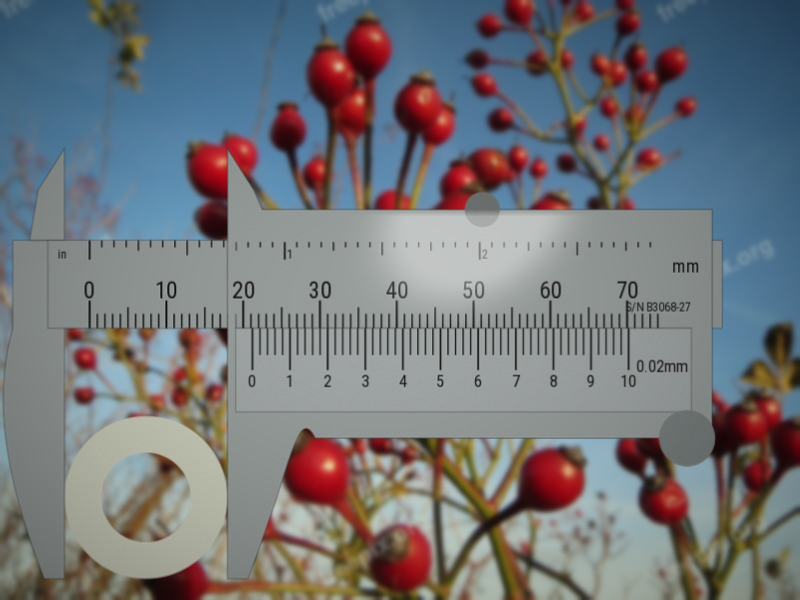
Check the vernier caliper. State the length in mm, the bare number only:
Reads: 21.2
